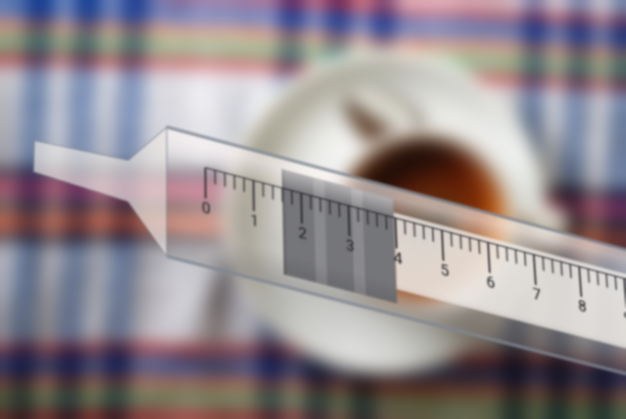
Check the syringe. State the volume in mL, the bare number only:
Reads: 1.6
